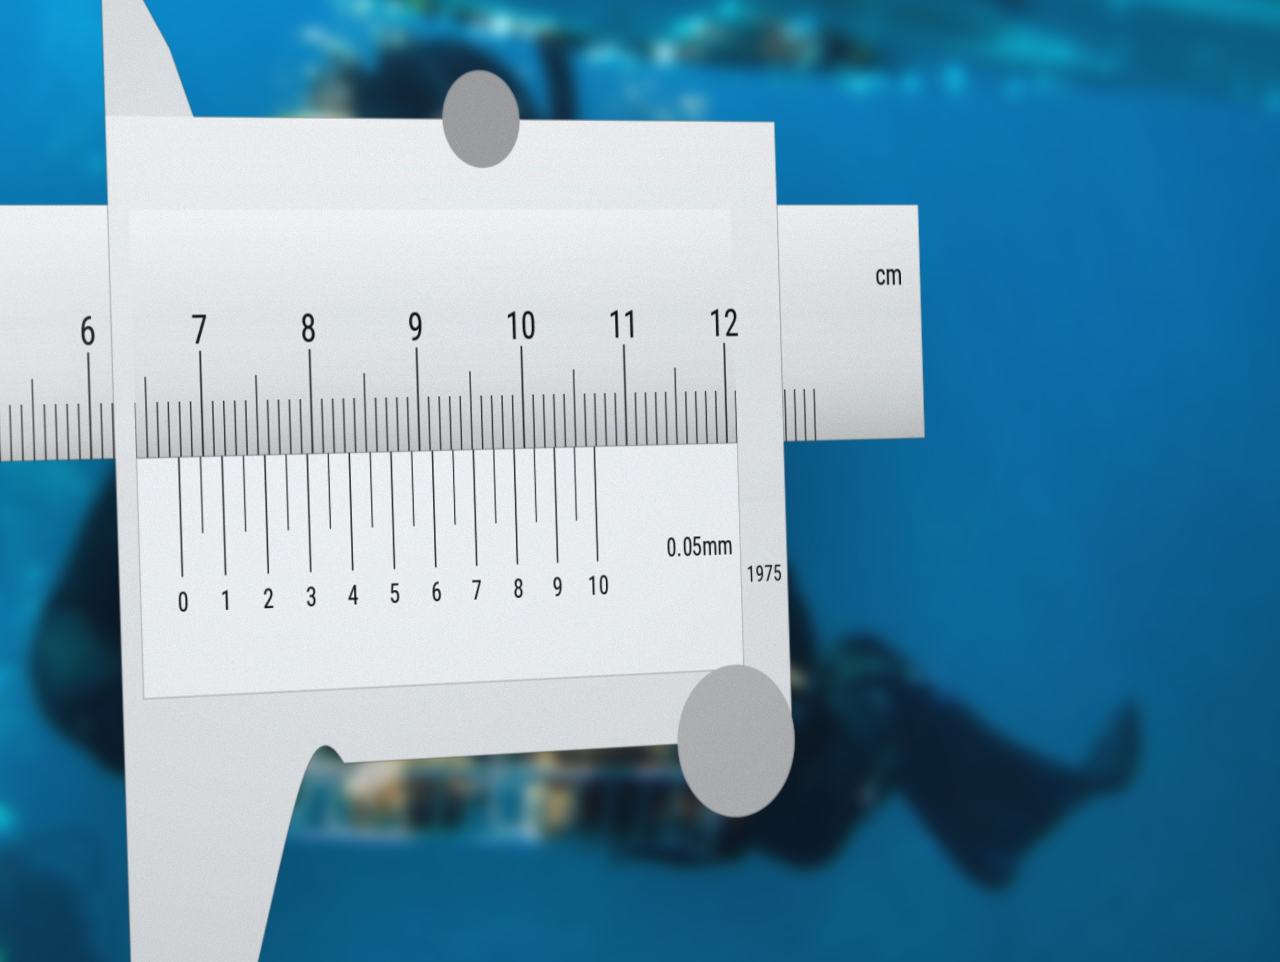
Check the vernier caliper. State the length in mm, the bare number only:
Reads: 67.8
